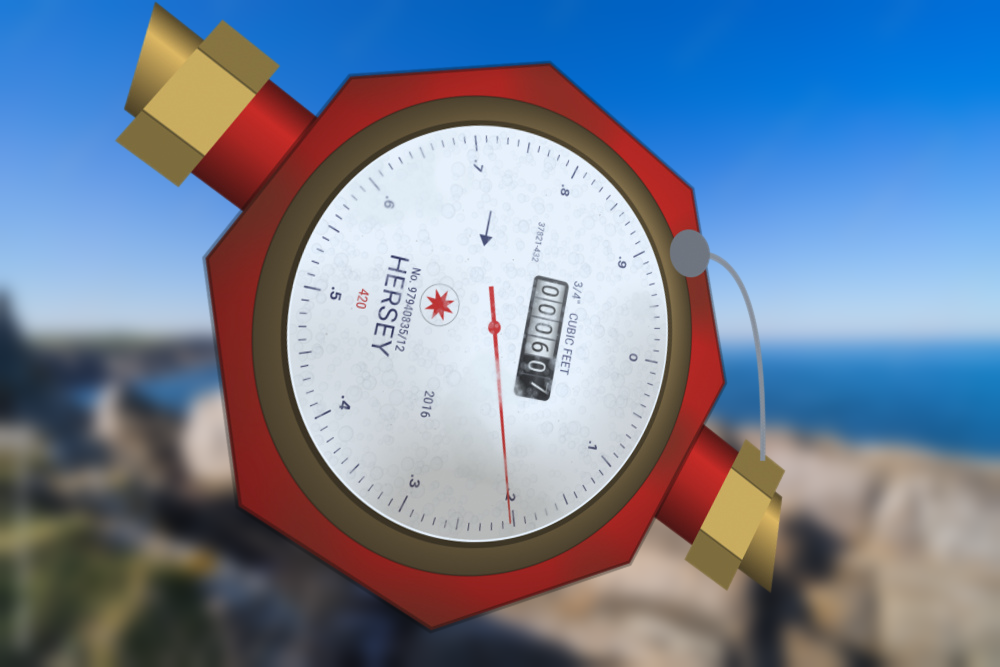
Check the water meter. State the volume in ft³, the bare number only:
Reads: 607.20
